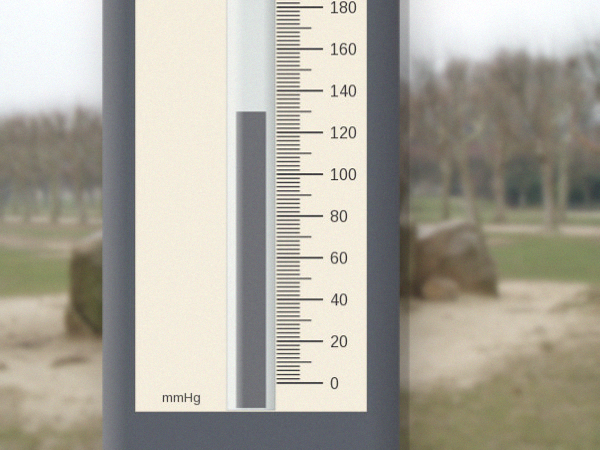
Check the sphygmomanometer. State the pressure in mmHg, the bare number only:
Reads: 130
